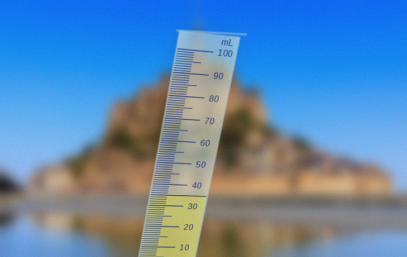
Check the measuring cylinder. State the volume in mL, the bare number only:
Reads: 35
